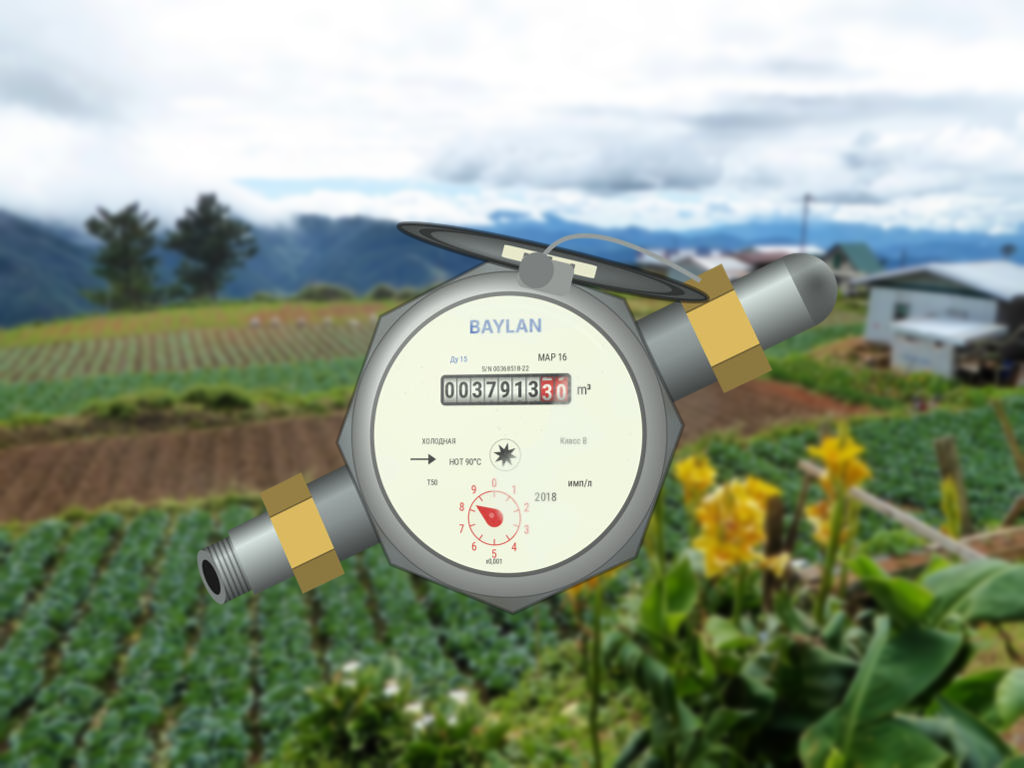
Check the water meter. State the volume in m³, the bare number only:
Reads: 37913.298
